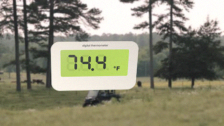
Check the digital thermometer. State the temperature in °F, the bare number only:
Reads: 74.4
